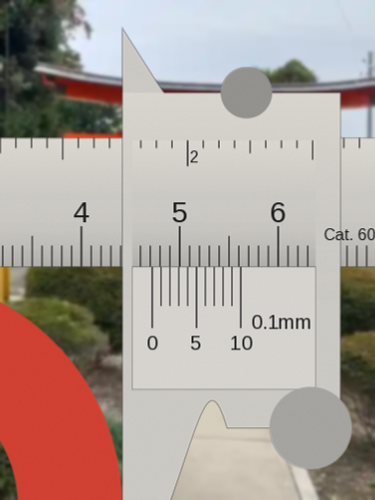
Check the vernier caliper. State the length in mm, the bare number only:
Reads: 47.2
